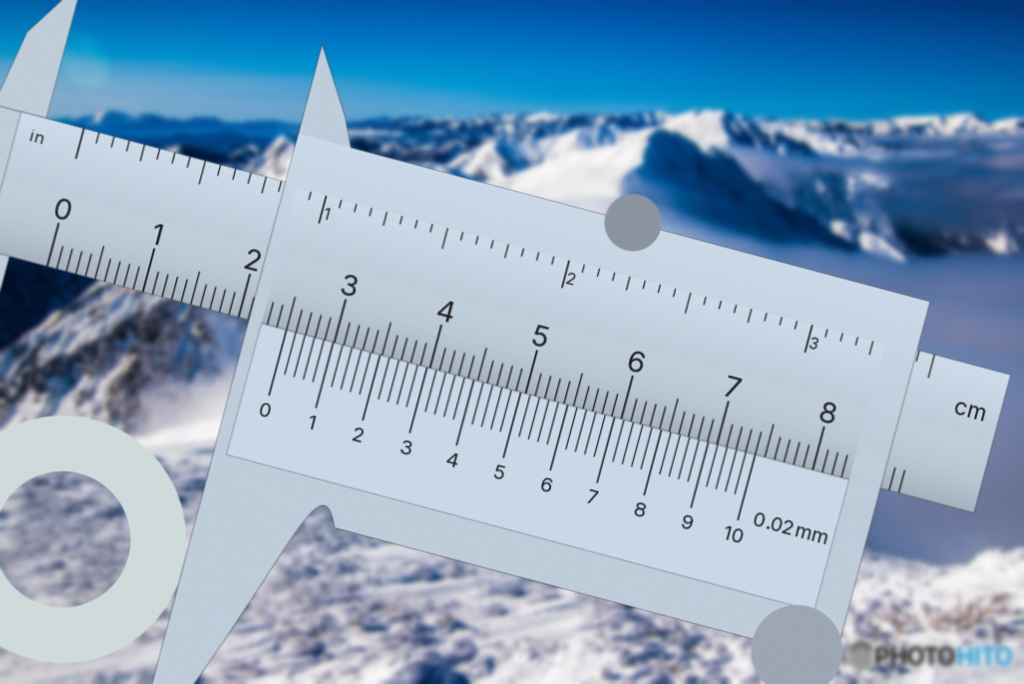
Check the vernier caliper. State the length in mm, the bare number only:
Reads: 25.0
